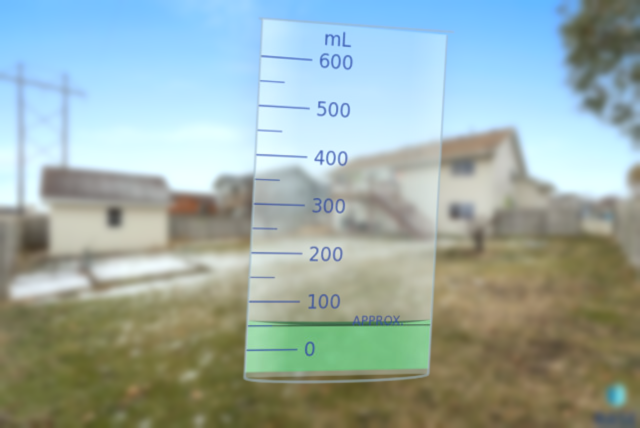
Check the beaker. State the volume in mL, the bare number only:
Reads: 50
